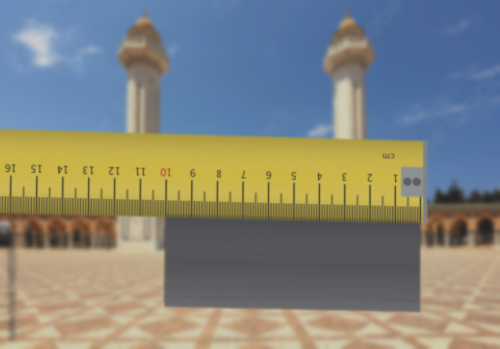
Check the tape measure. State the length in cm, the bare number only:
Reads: 10
